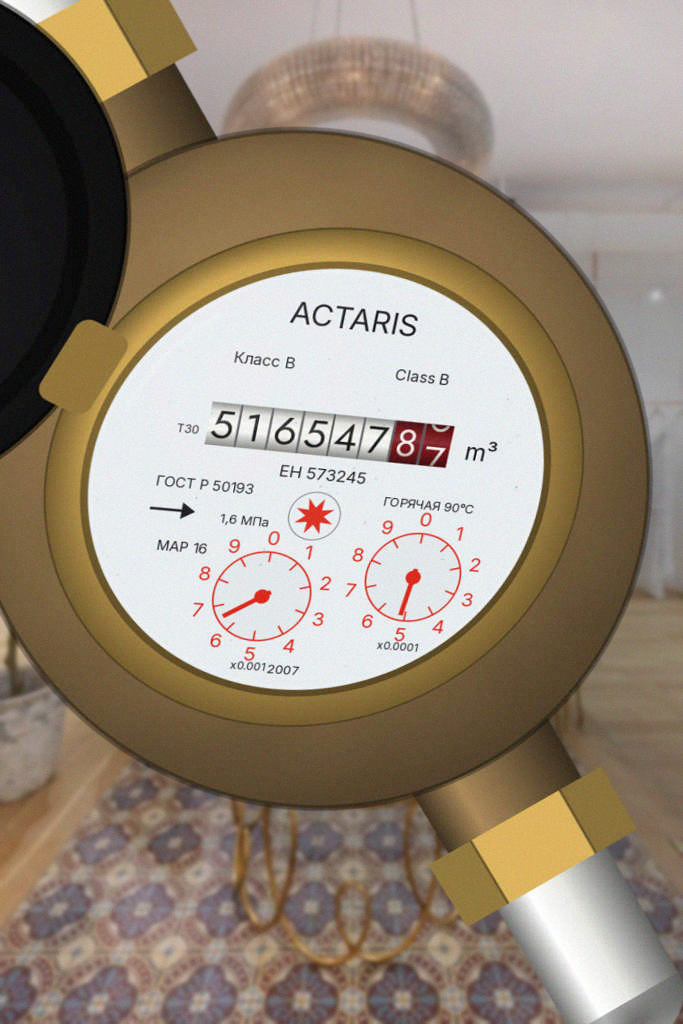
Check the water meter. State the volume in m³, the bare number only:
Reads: 516547.8665
